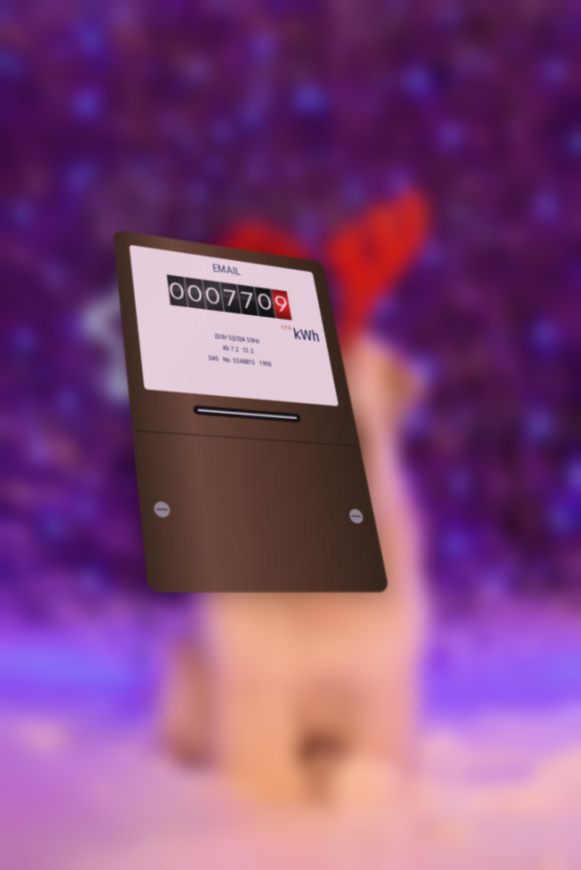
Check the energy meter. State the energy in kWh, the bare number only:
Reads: 770.9
